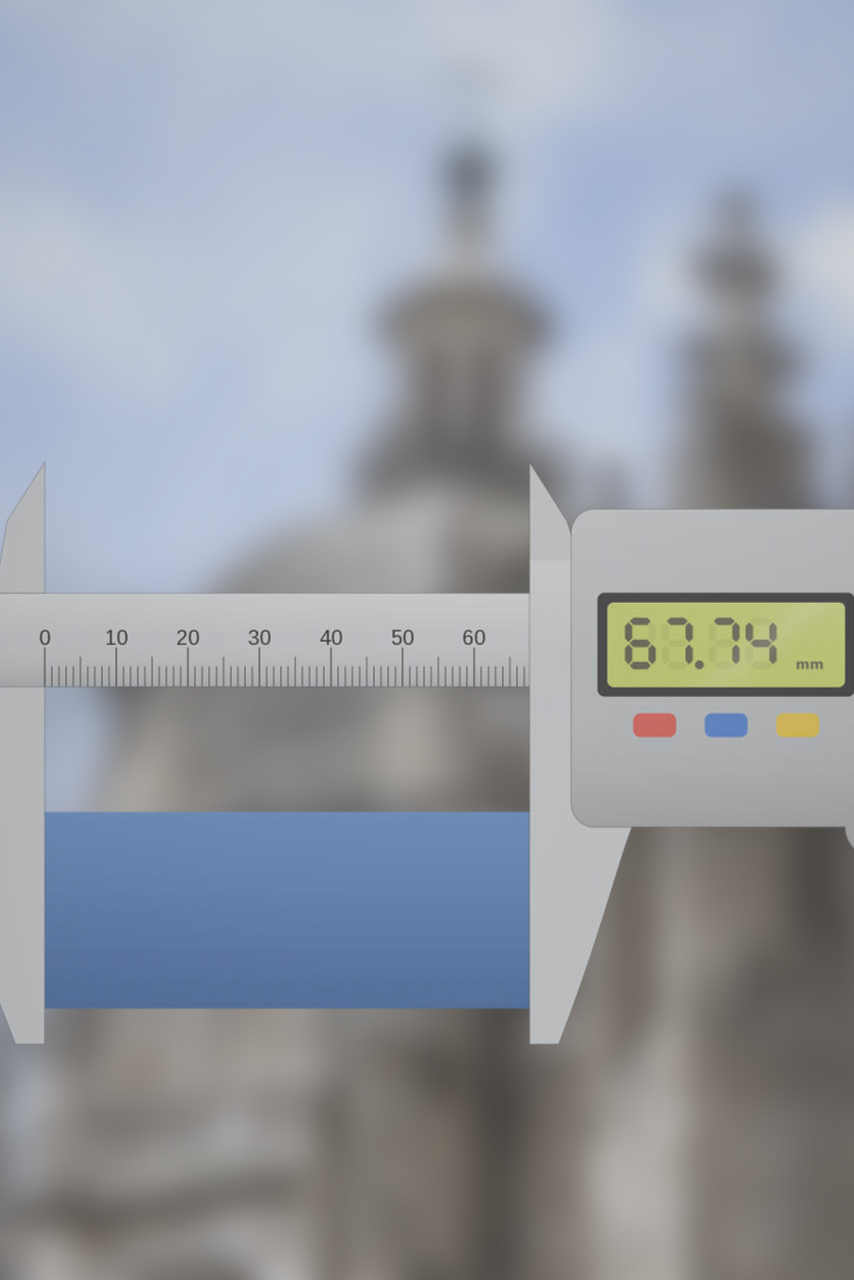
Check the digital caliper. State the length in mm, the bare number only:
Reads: 67.74
